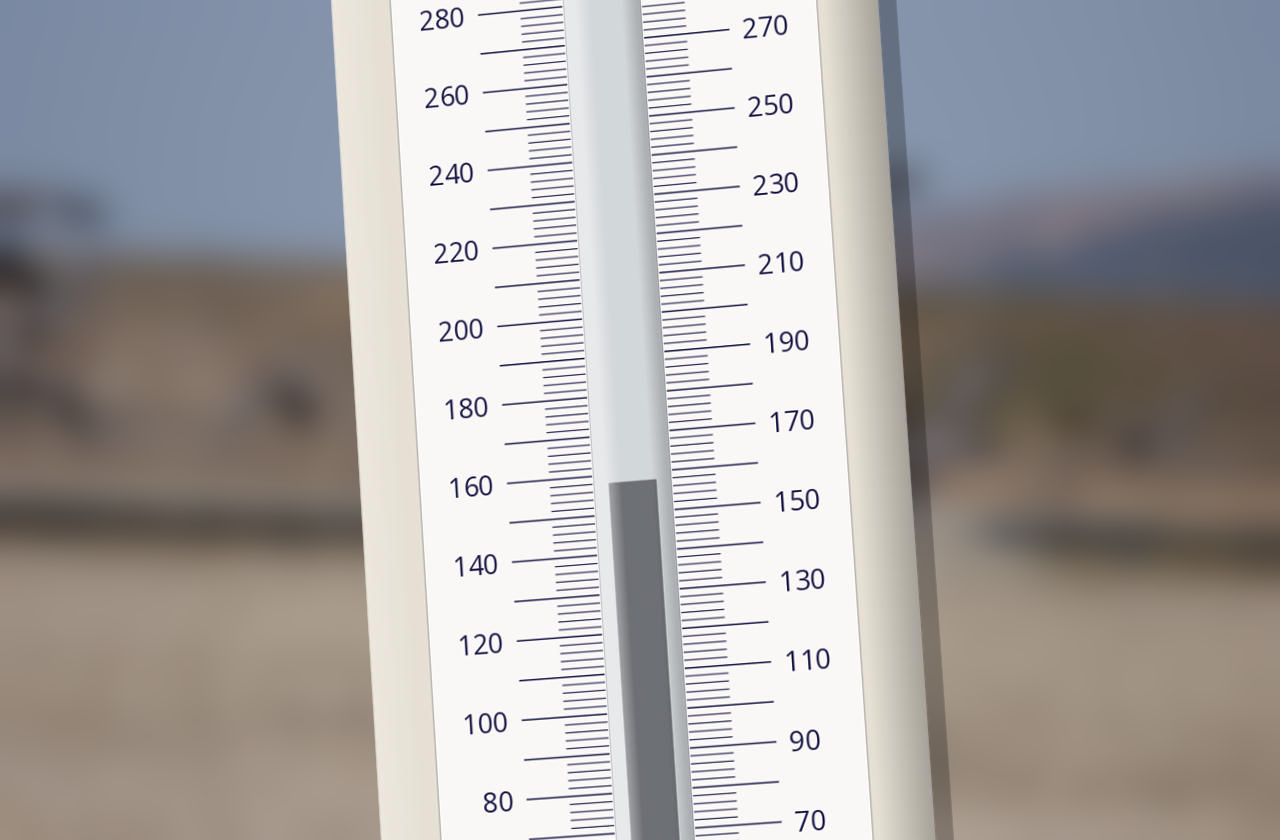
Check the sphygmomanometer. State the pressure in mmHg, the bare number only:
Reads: 158
